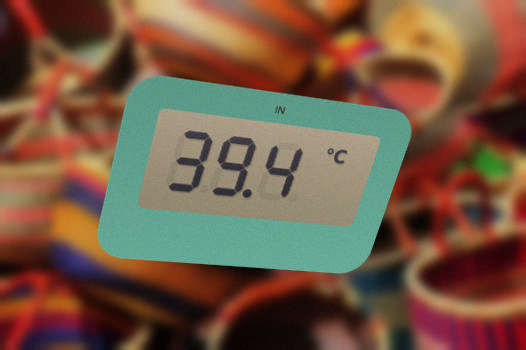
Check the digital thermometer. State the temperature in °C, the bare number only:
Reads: 39.4
